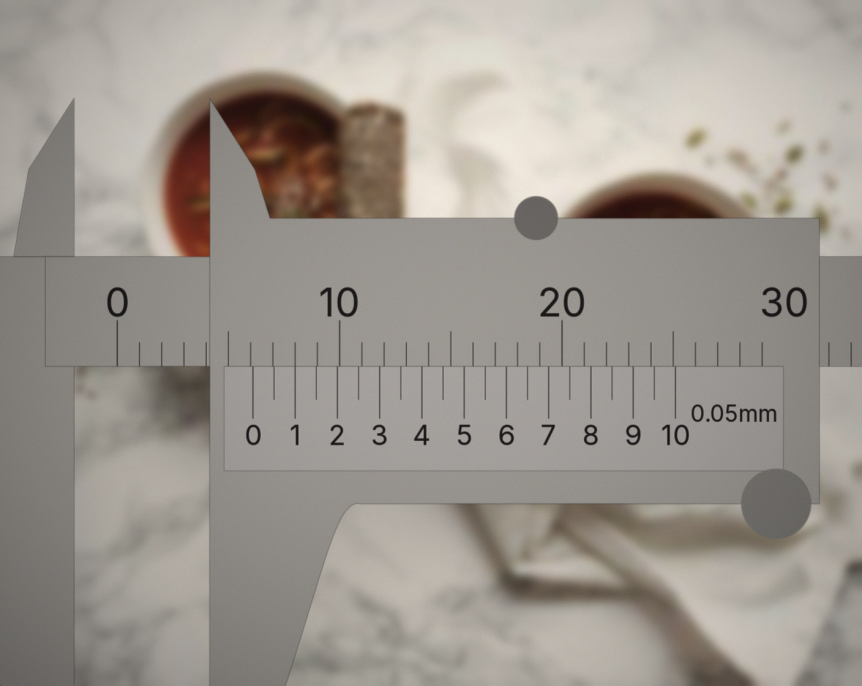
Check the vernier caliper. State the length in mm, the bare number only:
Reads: 6.10
